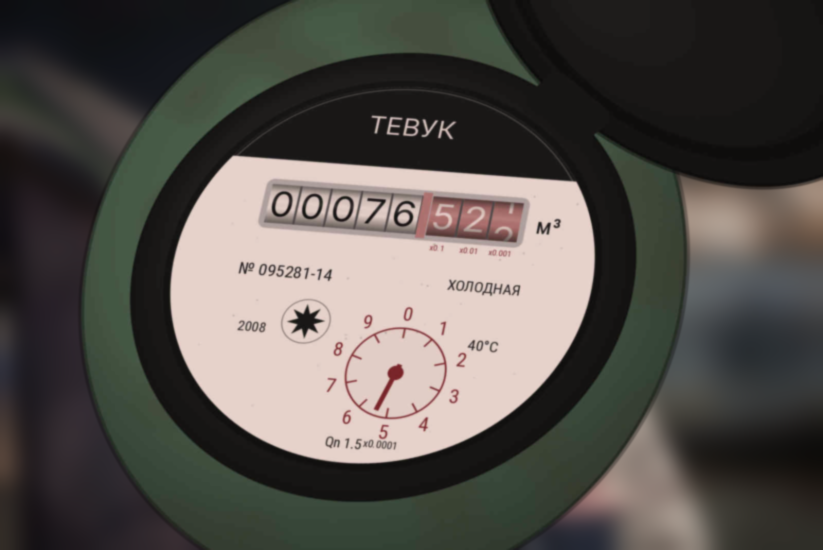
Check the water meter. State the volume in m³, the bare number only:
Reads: 76.5215
